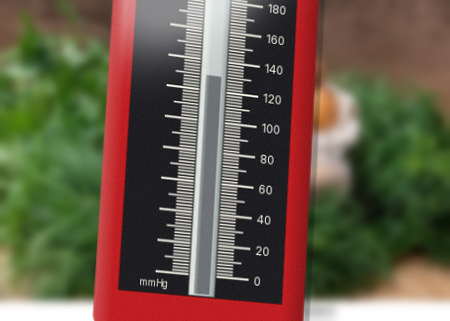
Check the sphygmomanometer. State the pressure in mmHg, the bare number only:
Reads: 130
